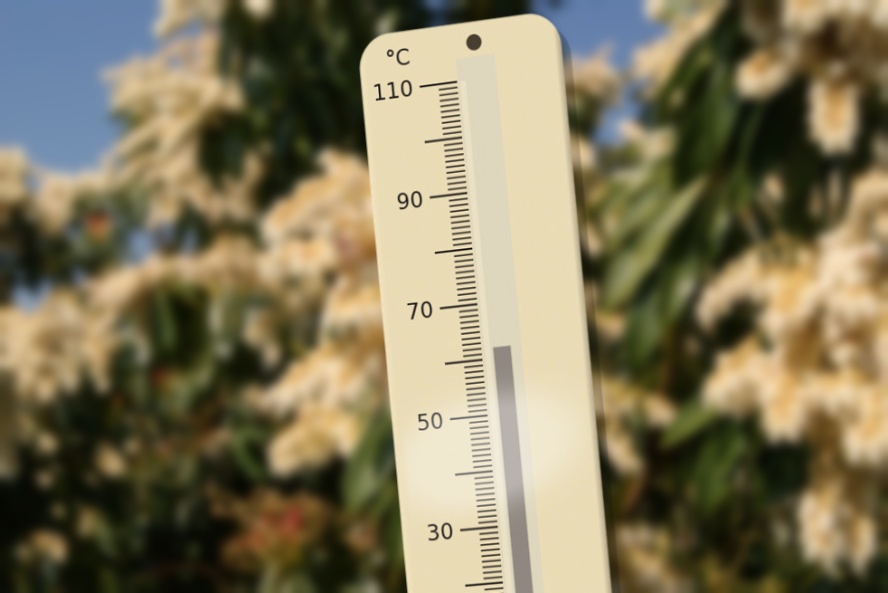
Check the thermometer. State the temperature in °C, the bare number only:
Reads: 62
